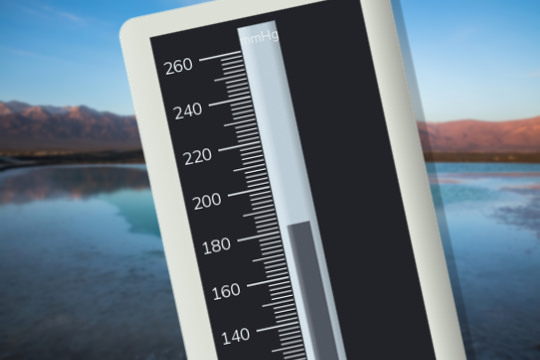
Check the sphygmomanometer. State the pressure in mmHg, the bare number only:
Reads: 182
